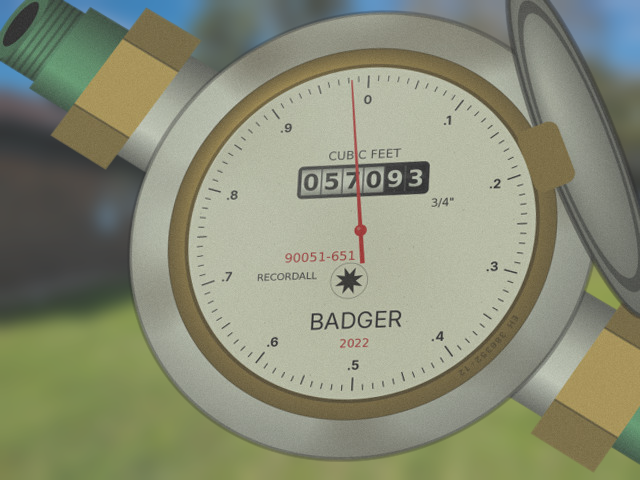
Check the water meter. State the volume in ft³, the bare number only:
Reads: 57092.98
